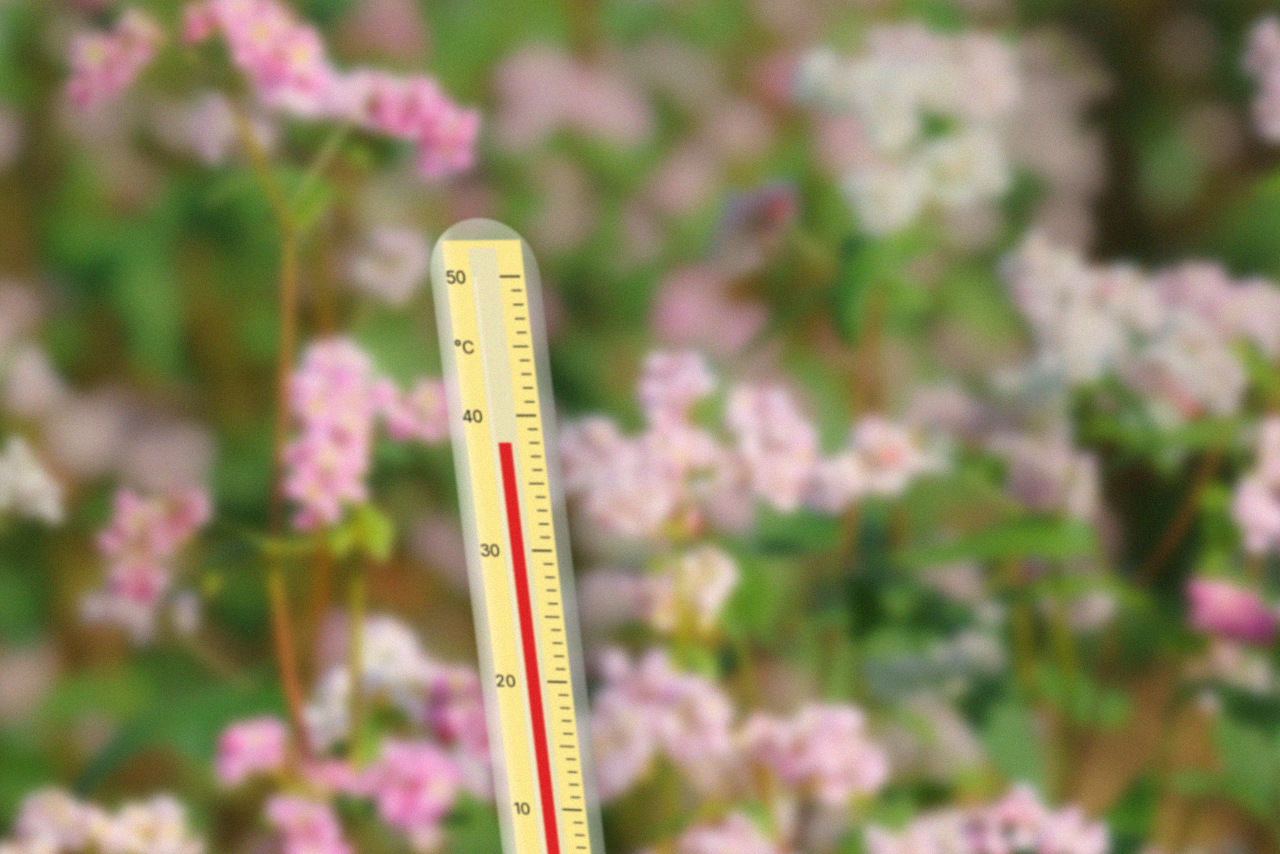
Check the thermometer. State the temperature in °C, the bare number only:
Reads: 38
